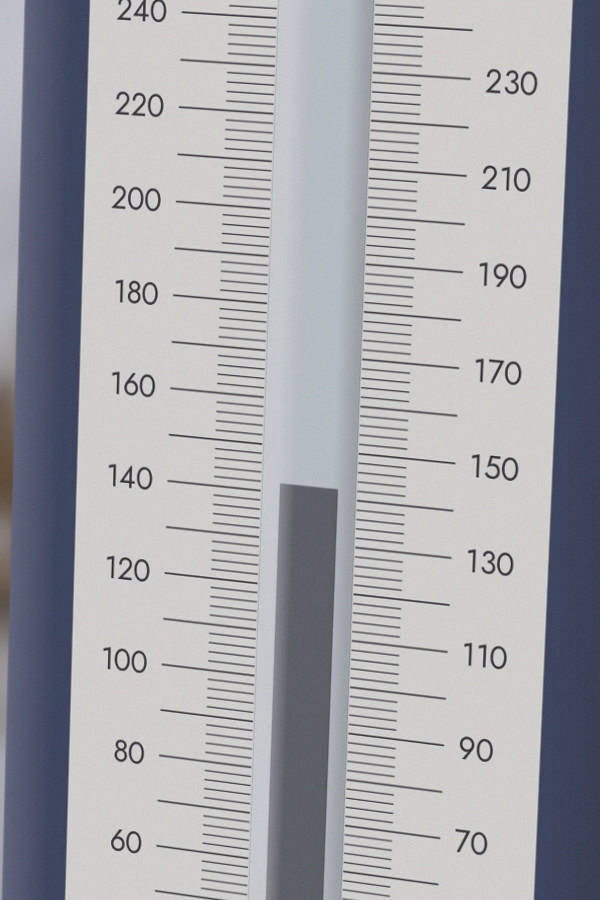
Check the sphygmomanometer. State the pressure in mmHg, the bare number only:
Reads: 142
